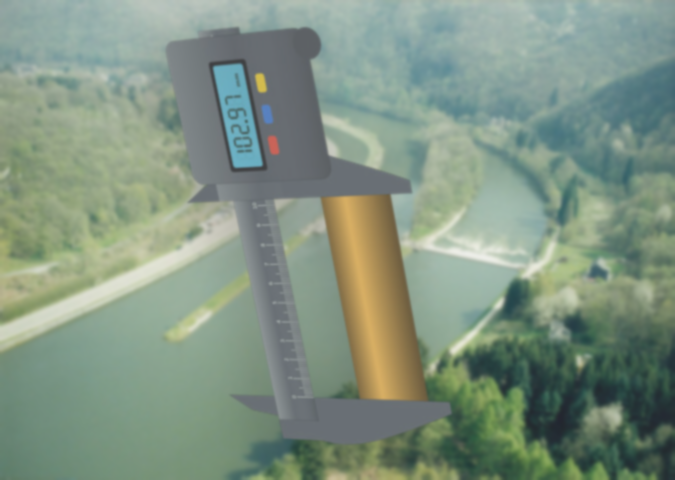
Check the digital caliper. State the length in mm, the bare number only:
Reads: 102.97
